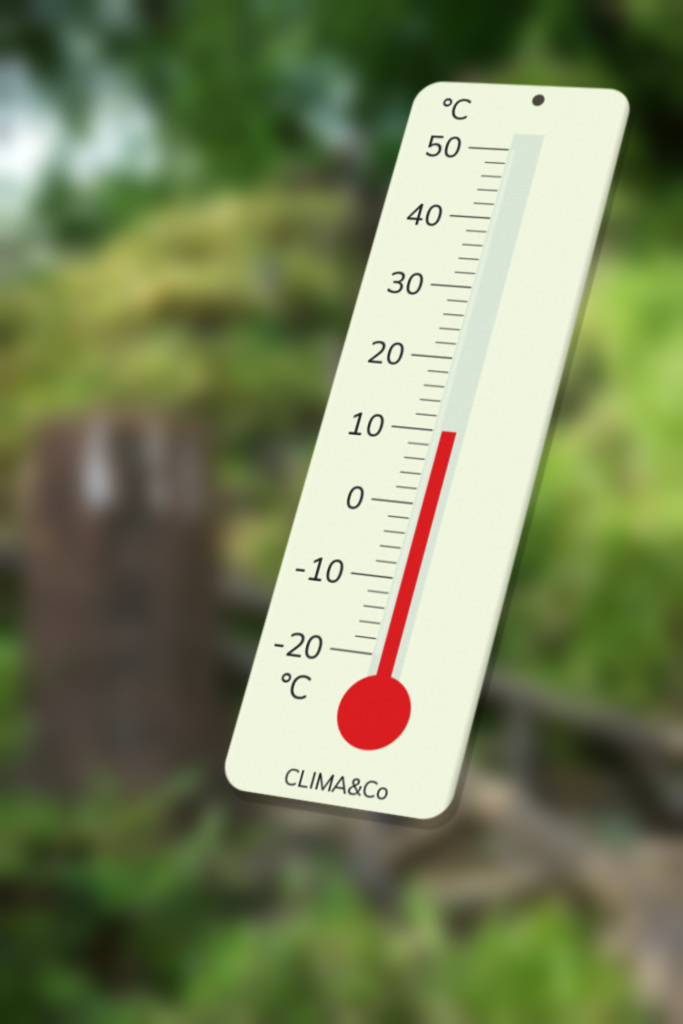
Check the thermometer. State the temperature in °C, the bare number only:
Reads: 10
